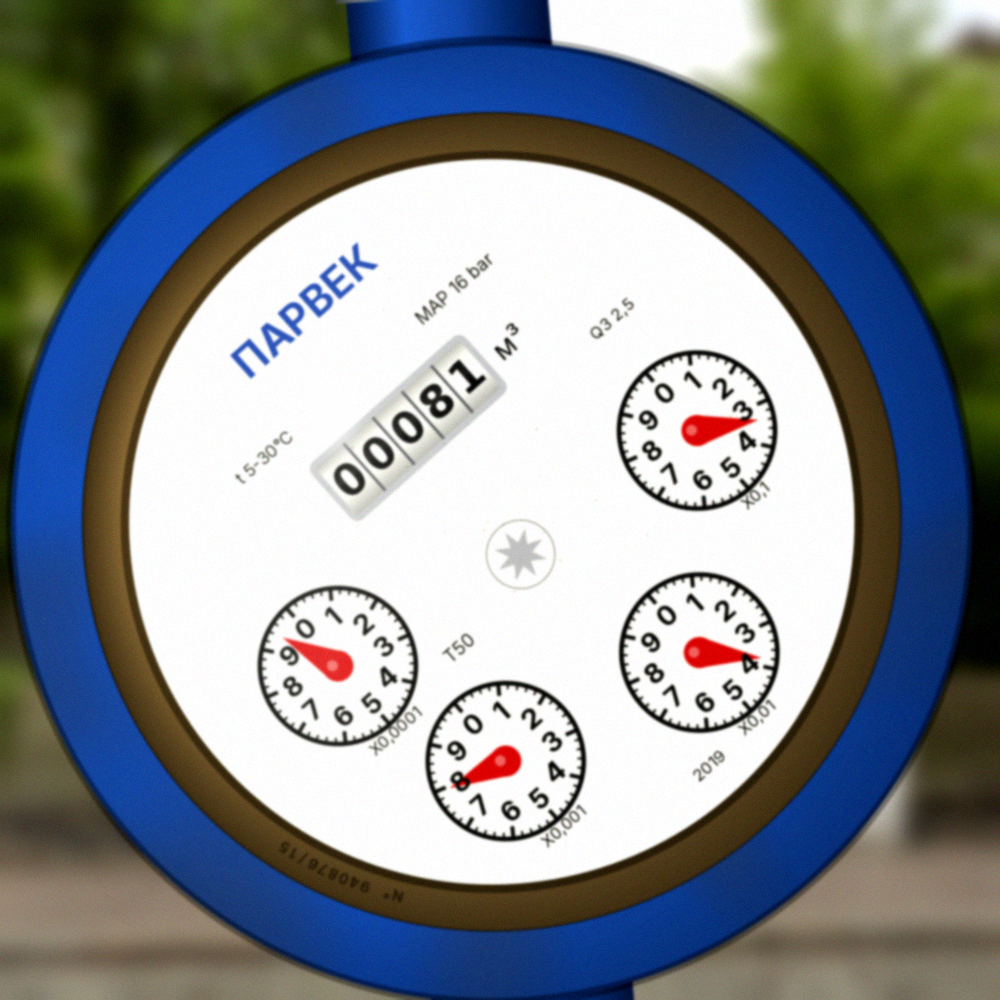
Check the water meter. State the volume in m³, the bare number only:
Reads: 81.3379
